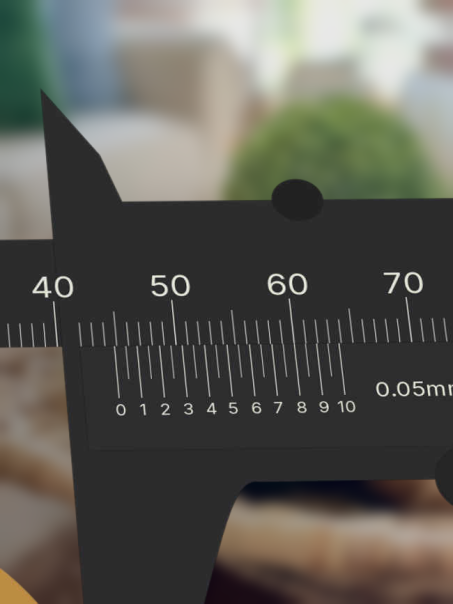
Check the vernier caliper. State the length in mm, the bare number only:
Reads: 44.8
